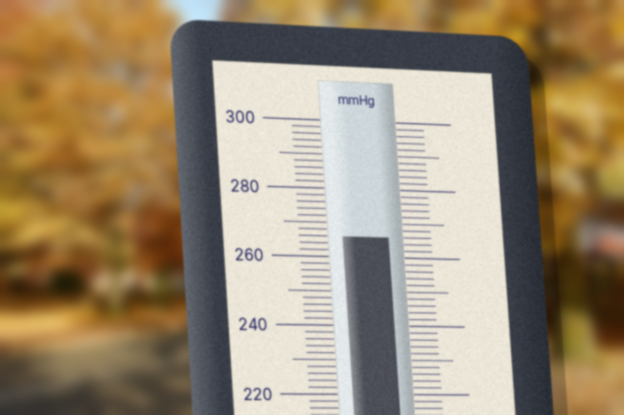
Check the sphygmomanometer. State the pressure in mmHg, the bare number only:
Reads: 266
